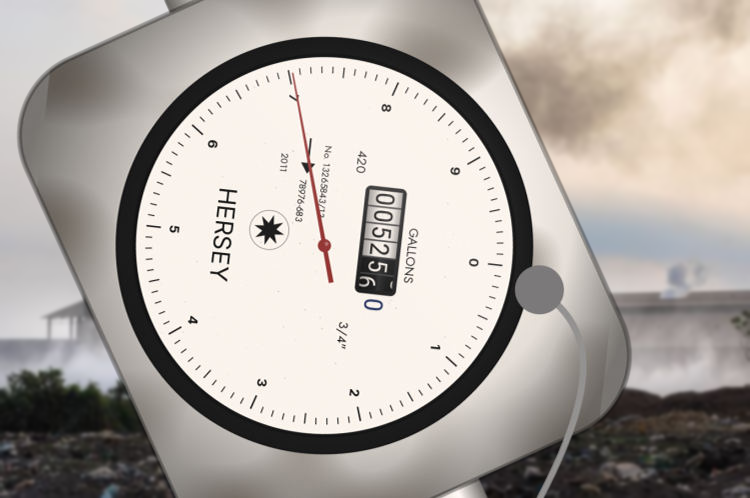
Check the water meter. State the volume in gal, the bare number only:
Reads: 52557.0
